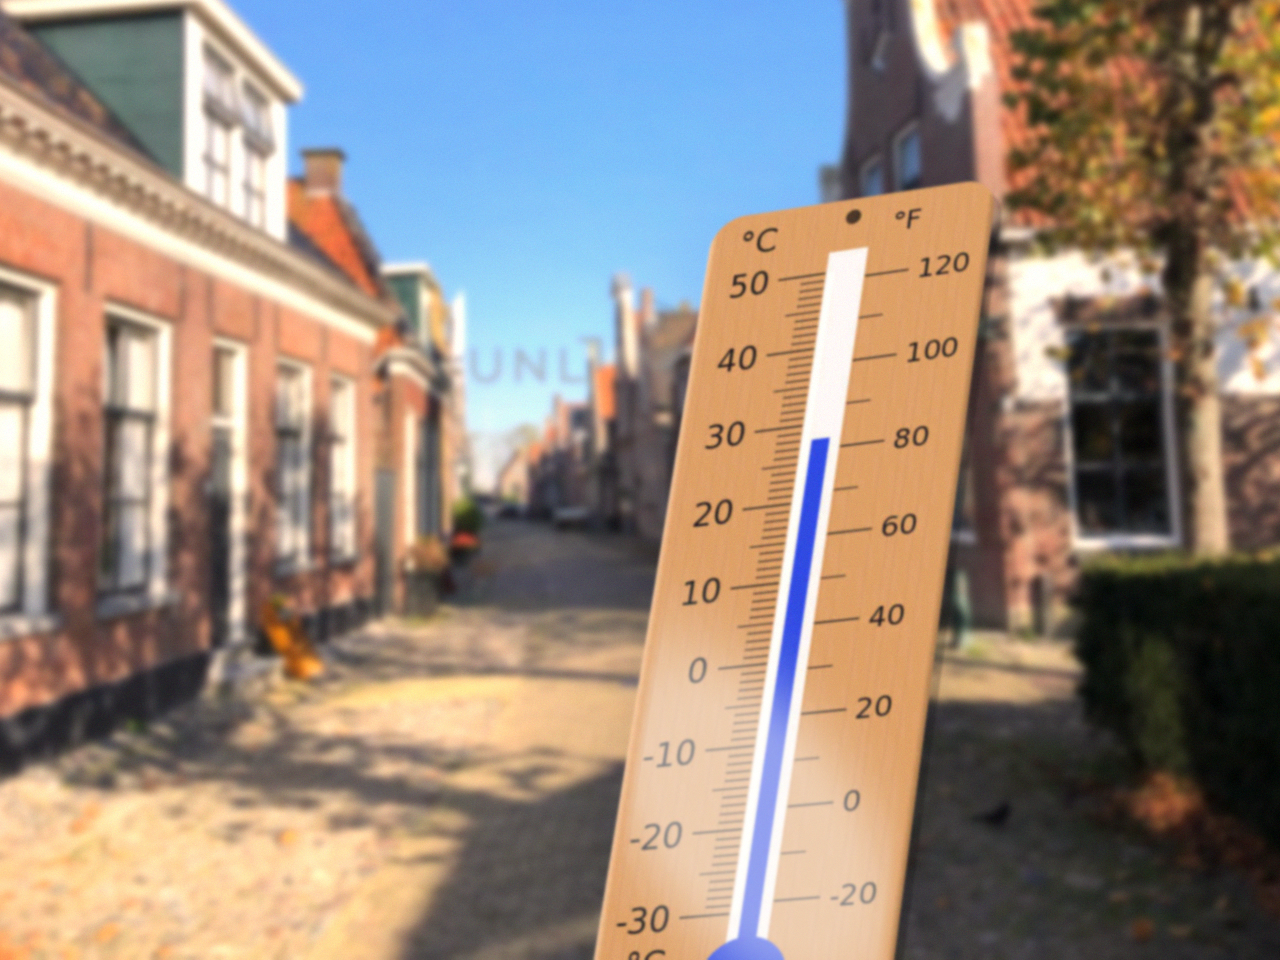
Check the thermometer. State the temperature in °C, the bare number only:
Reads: 28
